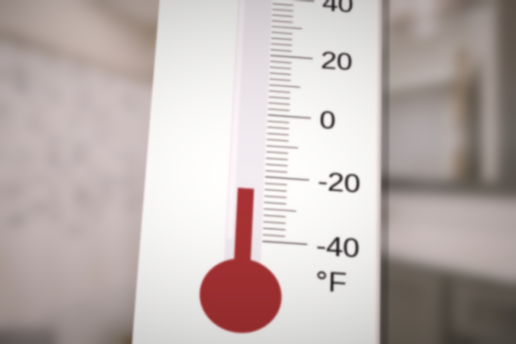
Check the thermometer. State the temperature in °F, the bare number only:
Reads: -24
